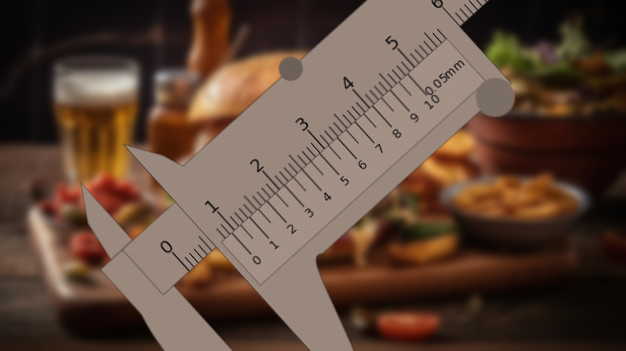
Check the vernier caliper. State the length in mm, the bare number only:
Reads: 9.4
